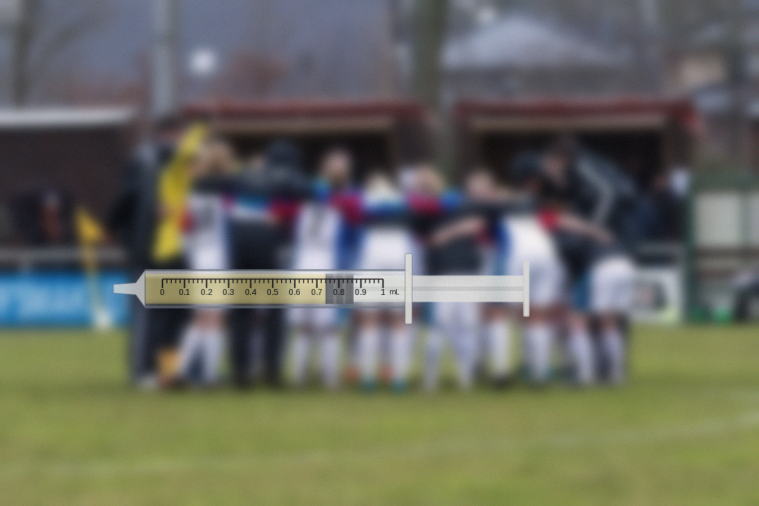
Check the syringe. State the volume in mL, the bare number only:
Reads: 0.74
